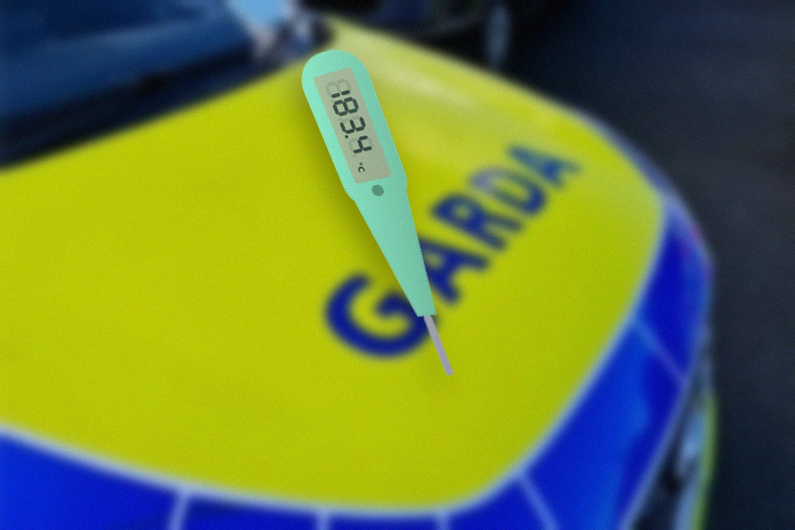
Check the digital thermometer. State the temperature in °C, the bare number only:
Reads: 183.4
